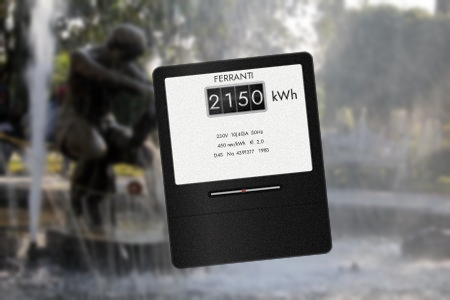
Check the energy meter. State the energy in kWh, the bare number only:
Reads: 2150
